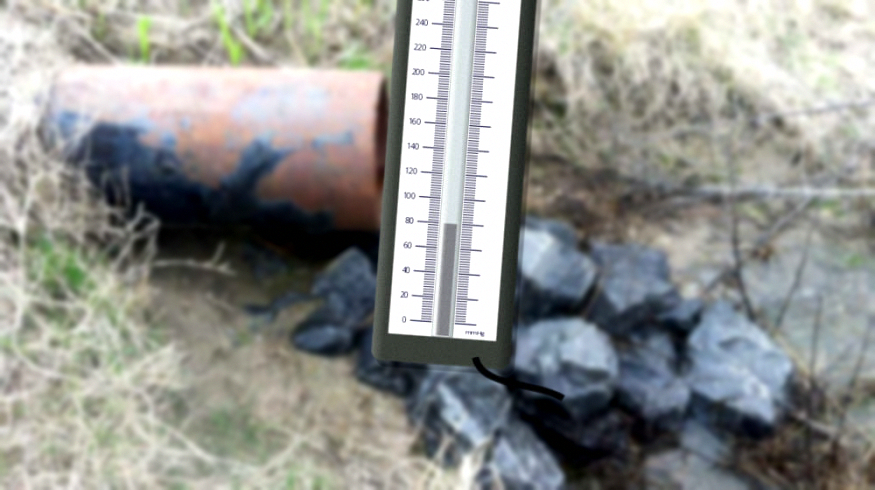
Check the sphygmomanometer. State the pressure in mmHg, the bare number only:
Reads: 80
